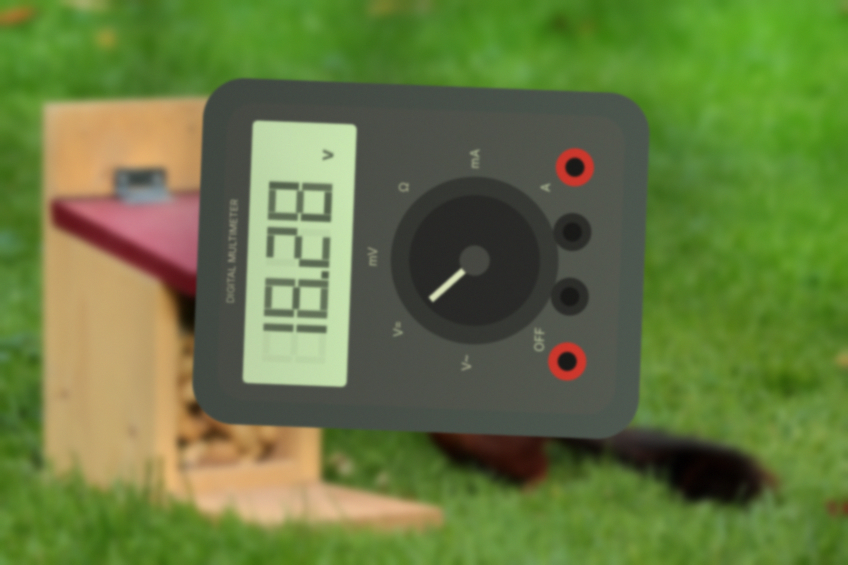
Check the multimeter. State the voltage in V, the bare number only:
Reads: 18.28
